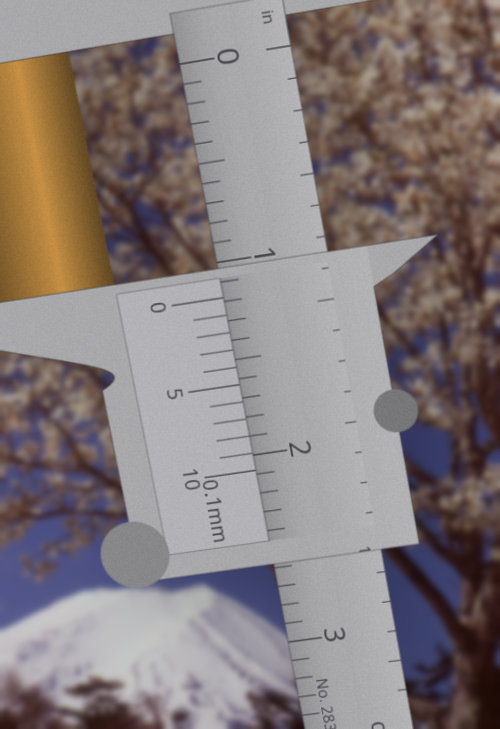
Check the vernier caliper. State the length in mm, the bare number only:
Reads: 11.8
